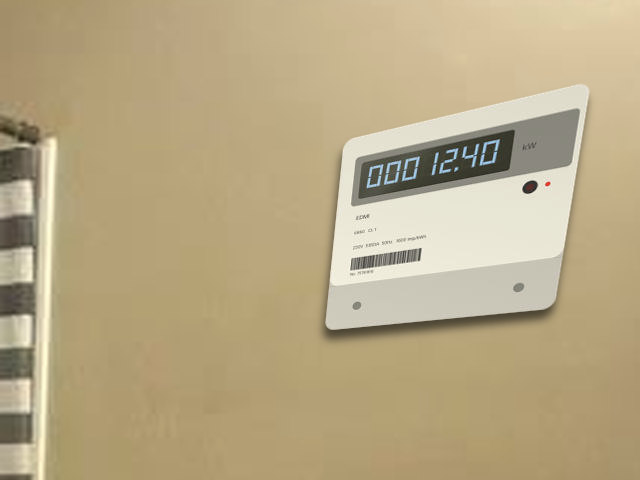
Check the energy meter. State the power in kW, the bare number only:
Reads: 12.40
